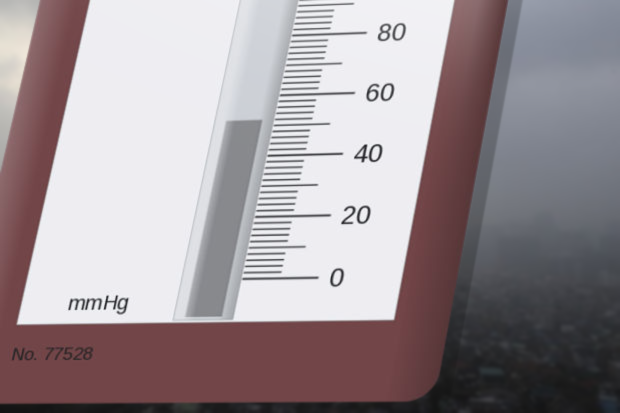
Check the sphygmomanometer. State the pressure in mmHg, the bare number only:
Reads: 52
